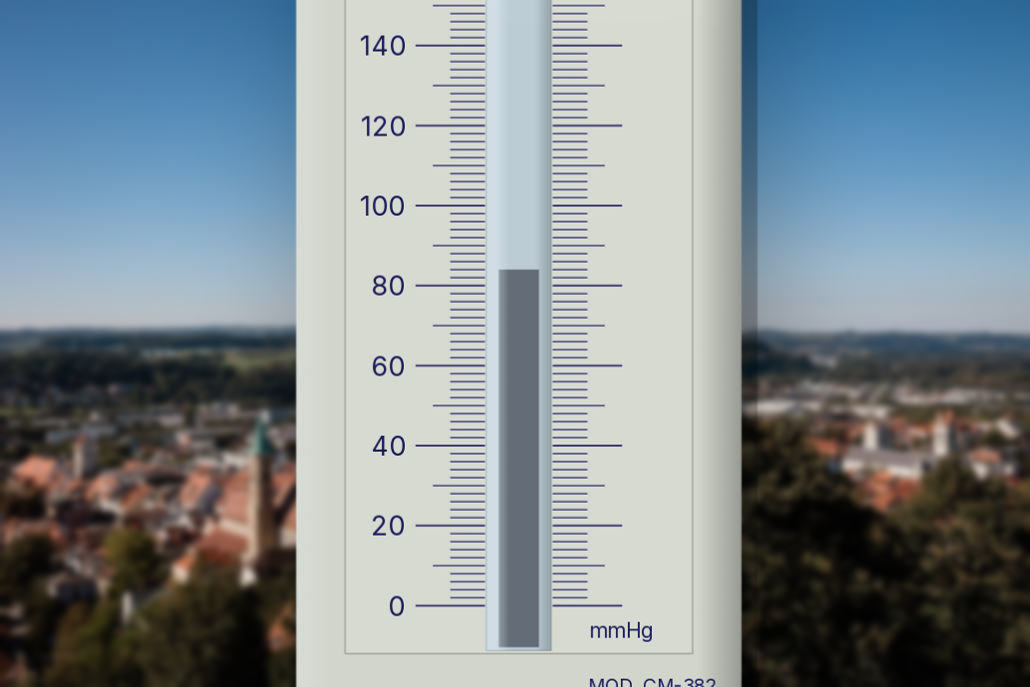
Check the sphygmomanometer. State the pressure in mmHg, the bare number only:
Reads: 84
